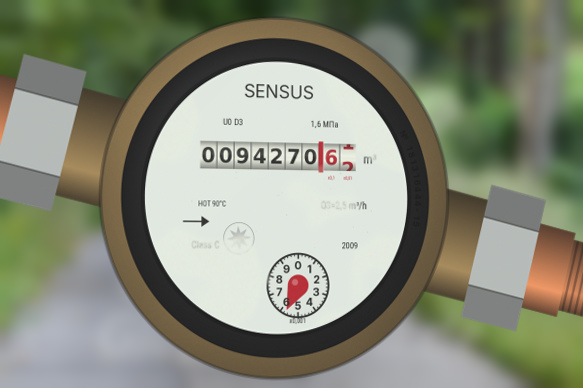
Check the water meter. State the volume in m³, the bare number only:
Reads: 94270.615
